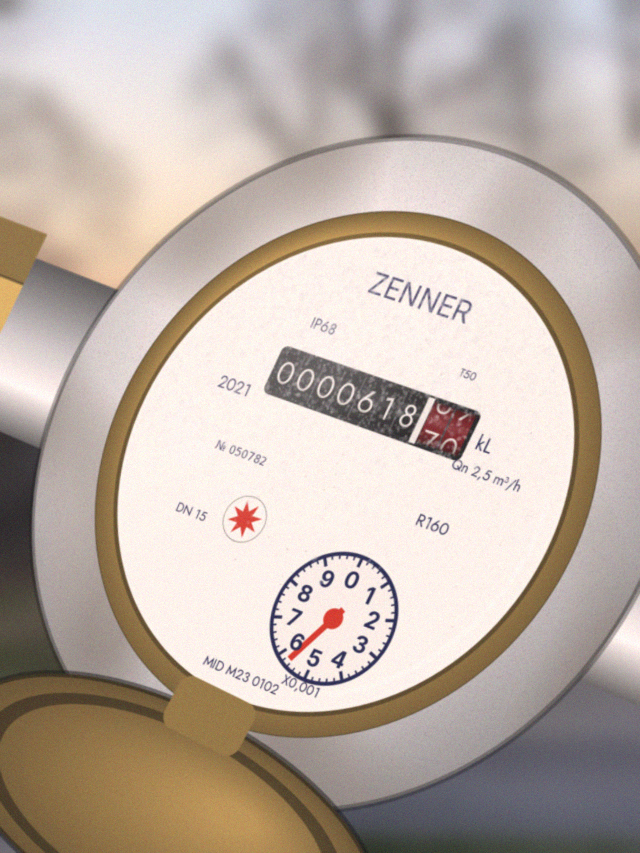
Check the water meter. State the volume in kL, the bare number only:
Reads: 618.695
